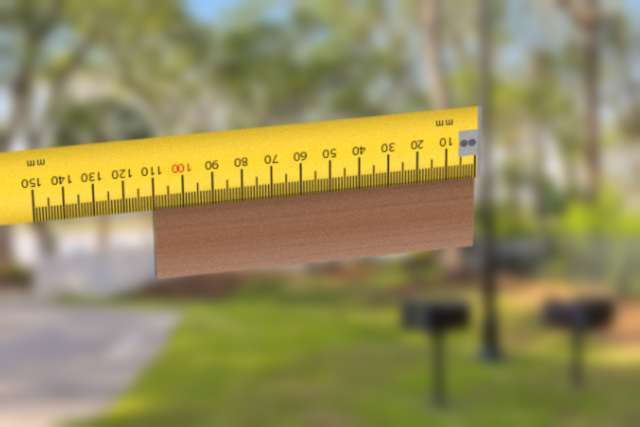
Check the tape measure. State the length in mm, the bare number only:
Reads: 110
